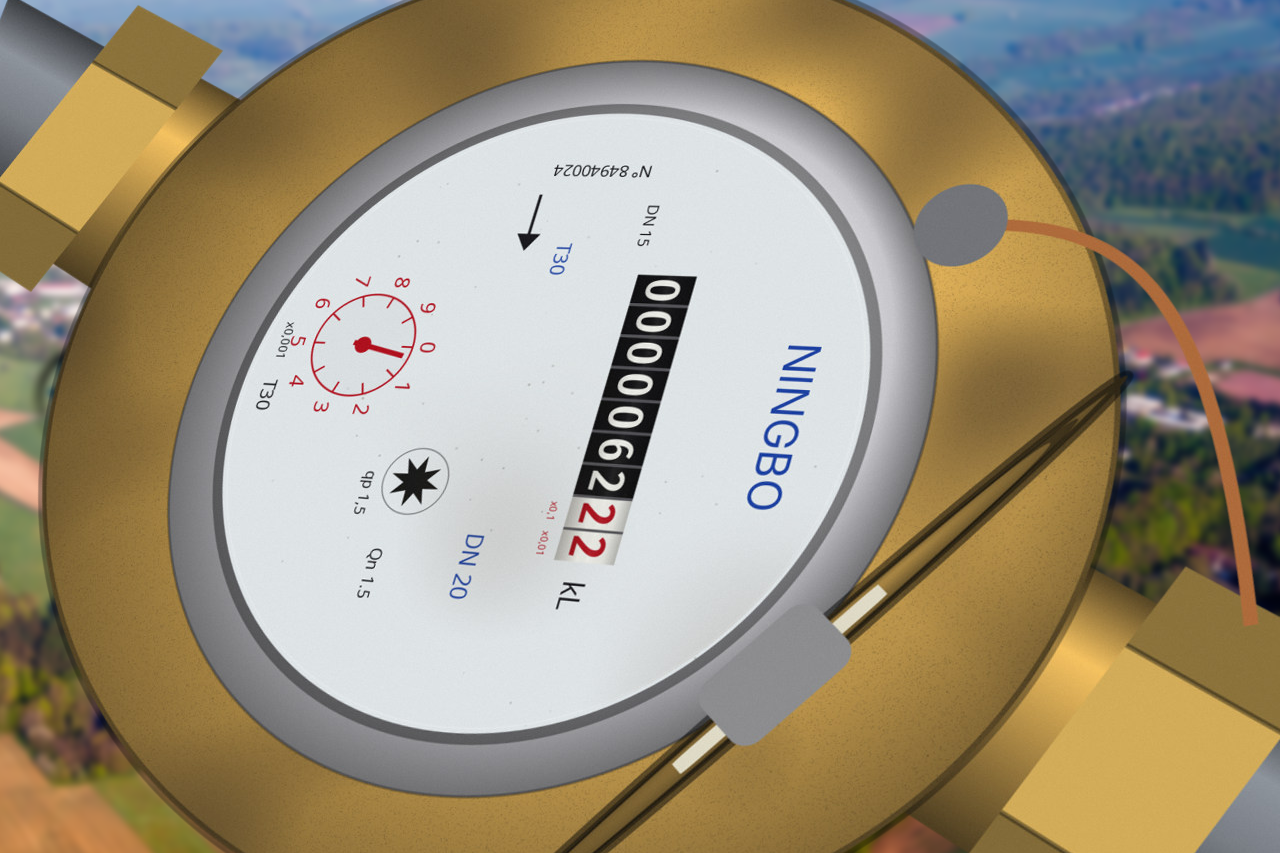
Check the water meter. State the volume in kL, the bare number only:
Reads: 62.220
